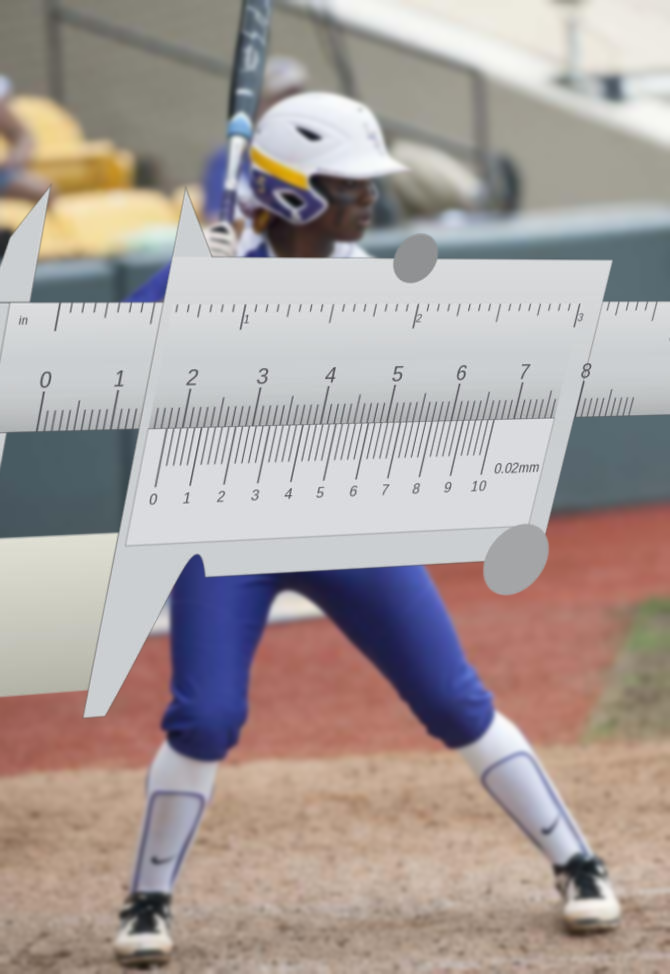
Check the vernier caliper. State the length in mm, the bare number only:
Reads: 17.8
